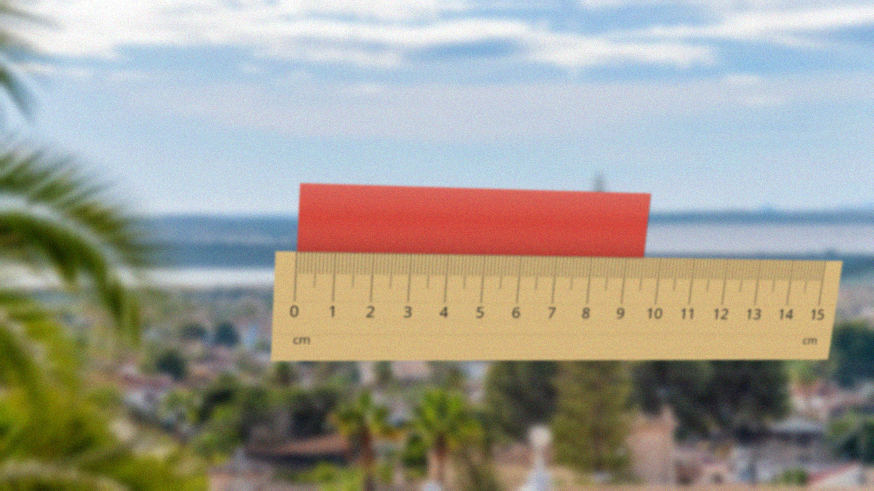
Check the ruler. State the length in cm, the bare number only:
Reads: 9.5
